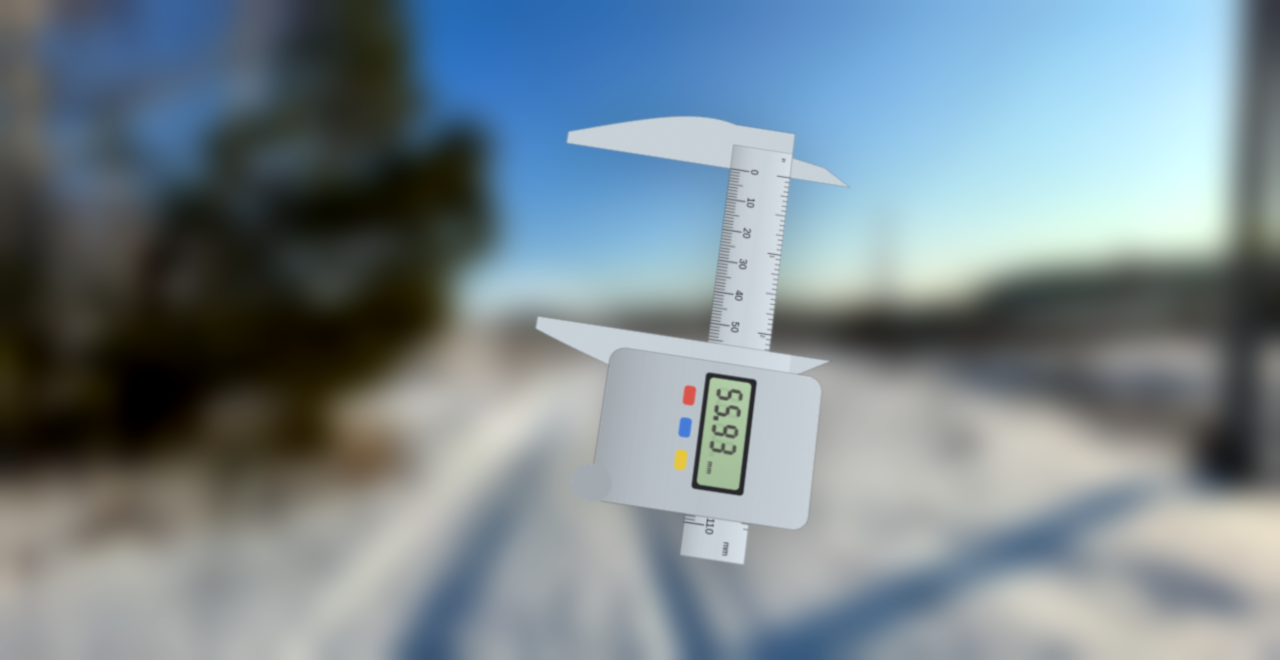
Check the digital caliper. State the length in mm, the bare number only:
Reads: 55.93
